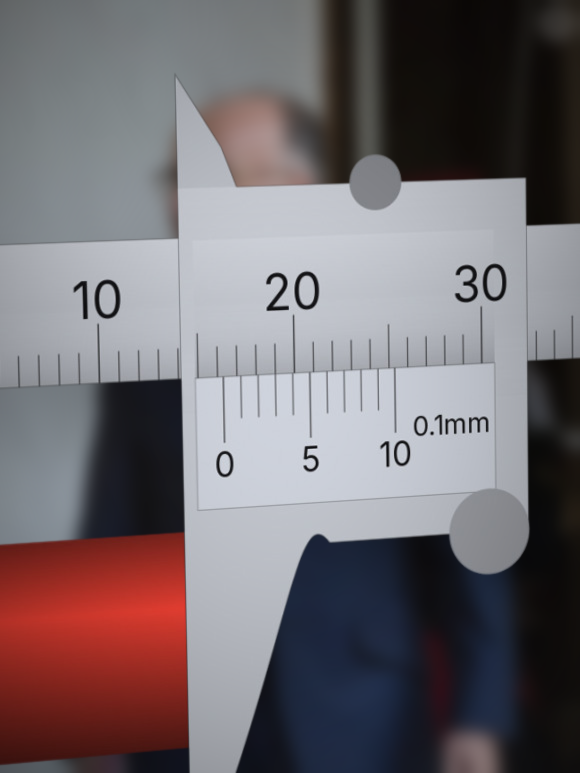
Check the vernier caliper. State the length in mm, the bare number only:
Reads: 16.3
